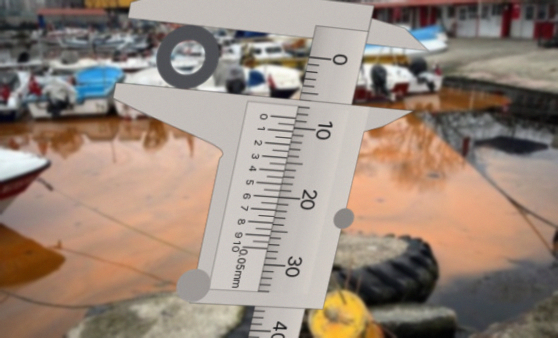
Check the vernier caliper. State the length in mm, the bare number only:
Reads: 8.6
